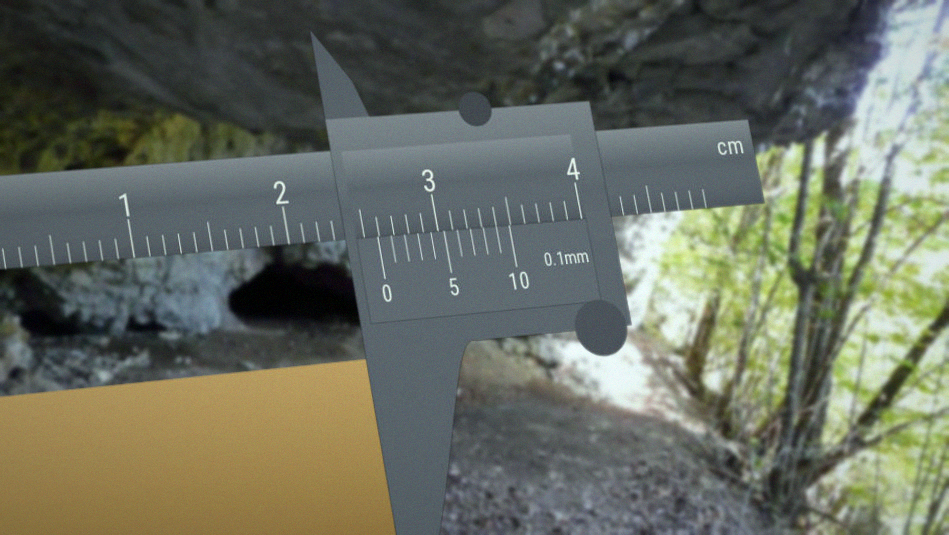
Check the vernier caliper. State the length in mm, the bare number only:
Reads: 25.9
